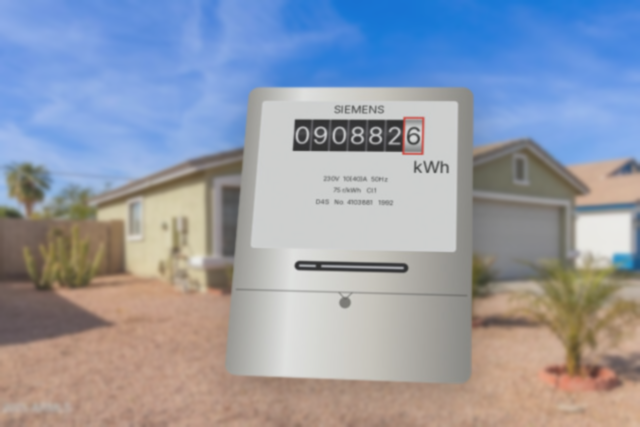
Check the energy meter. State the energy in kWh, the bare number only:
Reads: 90882.6
